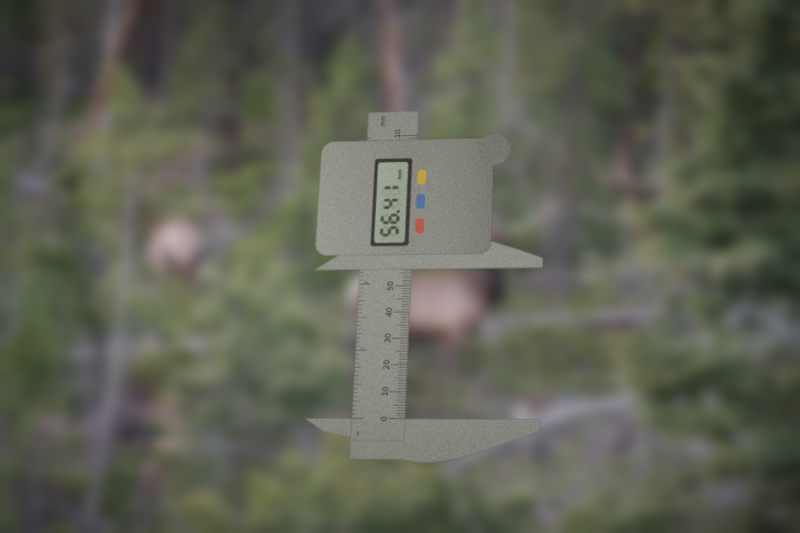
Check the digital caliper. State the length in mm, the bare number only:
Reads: 56.41
